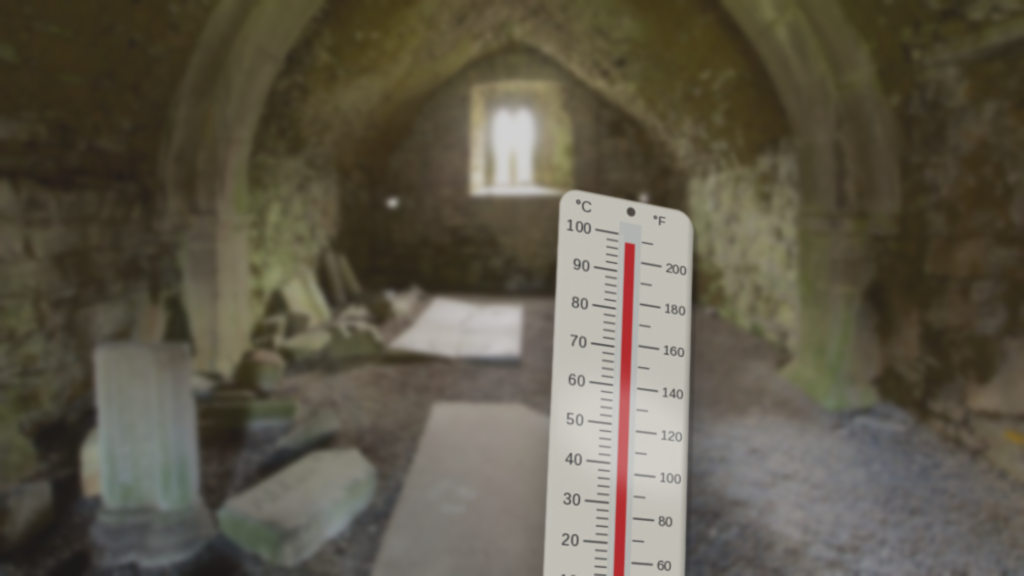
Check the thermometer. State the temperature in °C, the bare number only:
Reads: 98
